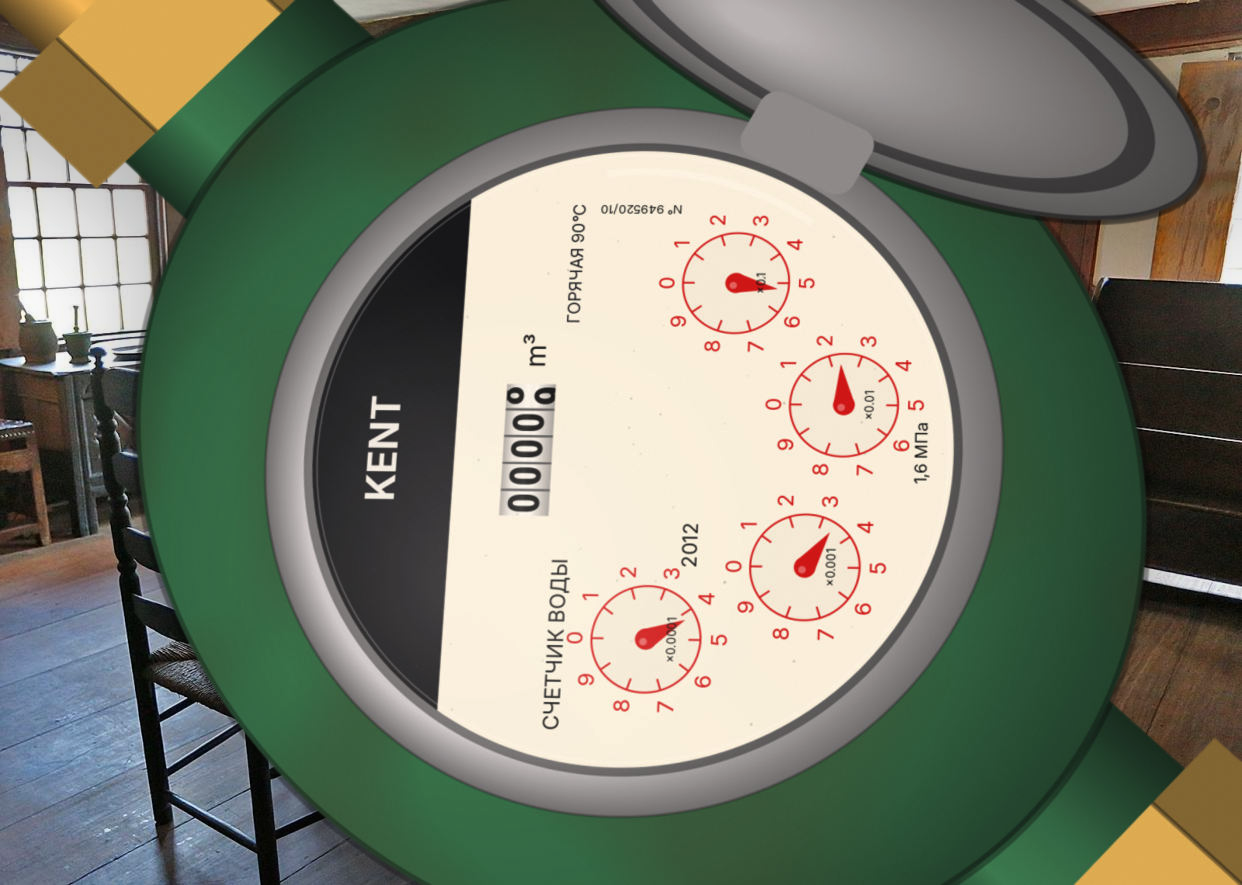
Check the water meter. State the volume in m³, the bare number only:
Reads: 8.5234
